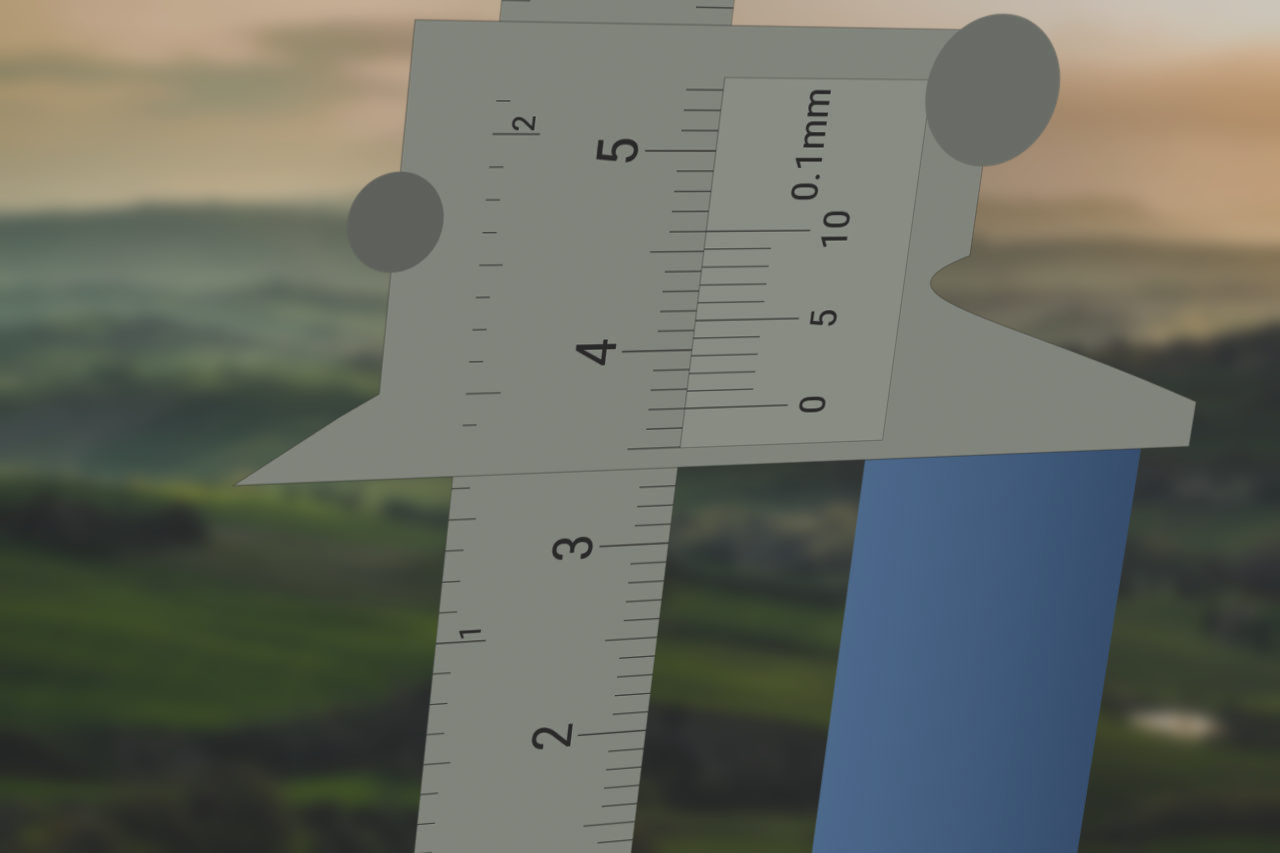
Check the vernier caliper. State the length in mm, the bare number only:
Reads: 37.0
